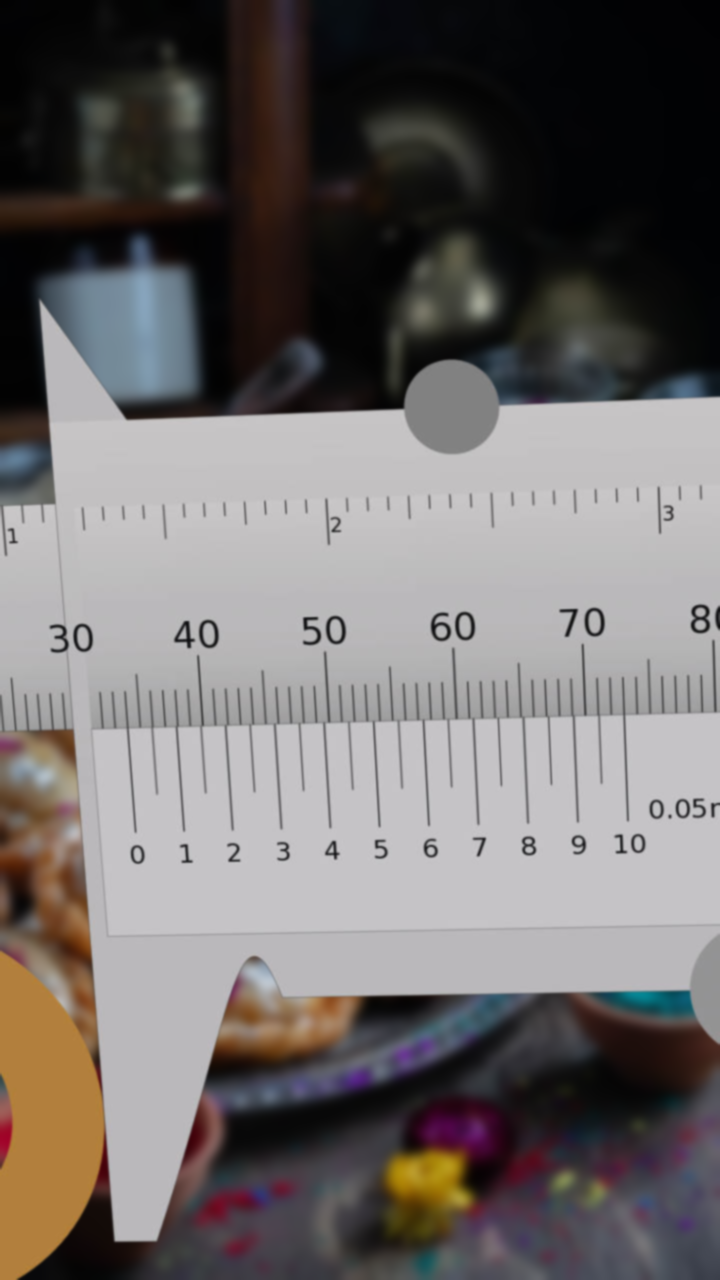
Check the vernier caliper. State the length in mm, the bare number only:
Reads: 34.0
